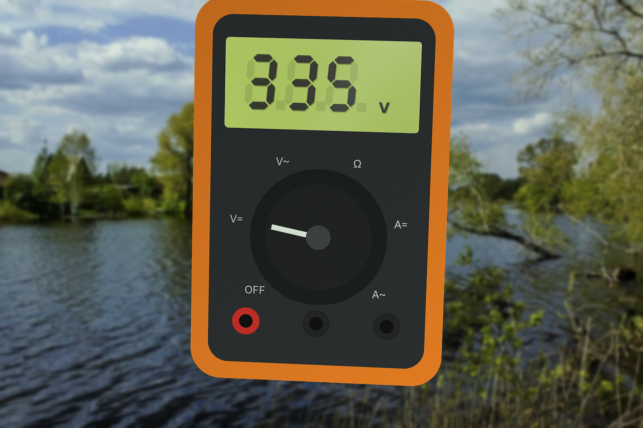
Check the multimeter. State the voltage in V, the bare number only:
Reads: 335
